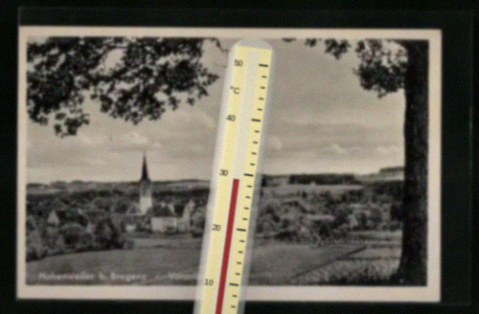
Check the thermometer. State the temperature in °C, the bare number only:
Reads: 29
